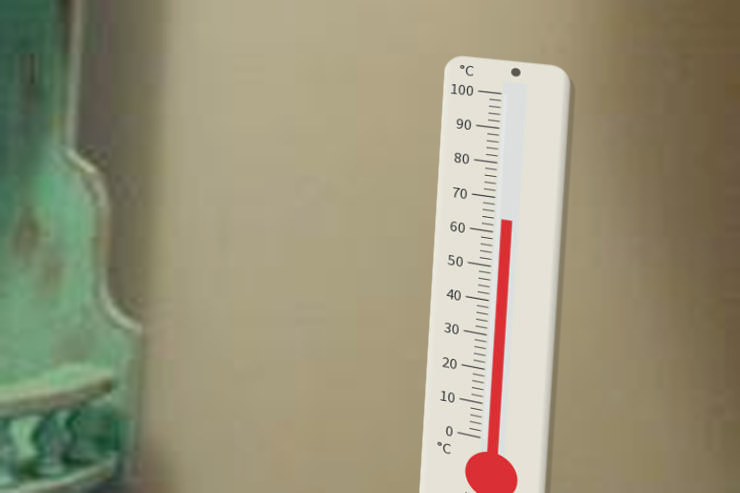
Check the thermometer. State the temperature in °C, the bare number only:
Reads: 64
